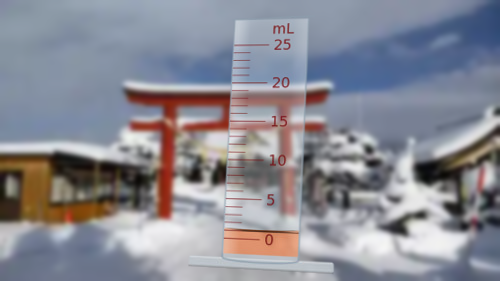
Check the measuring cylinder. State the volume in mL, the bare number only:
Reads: 1
